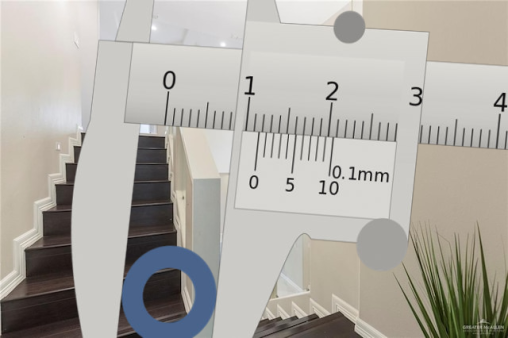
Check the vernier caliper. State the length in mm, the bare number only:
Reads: 11.6
